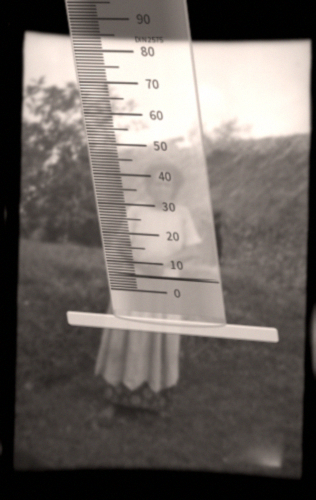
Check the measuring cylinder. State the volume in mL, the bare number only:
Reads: 5
